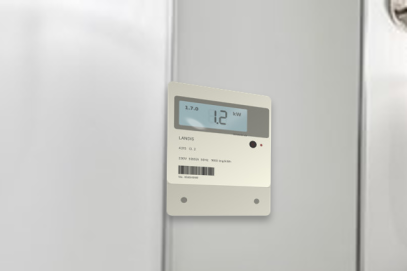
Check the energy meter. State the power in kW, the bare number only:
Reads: 1.2
